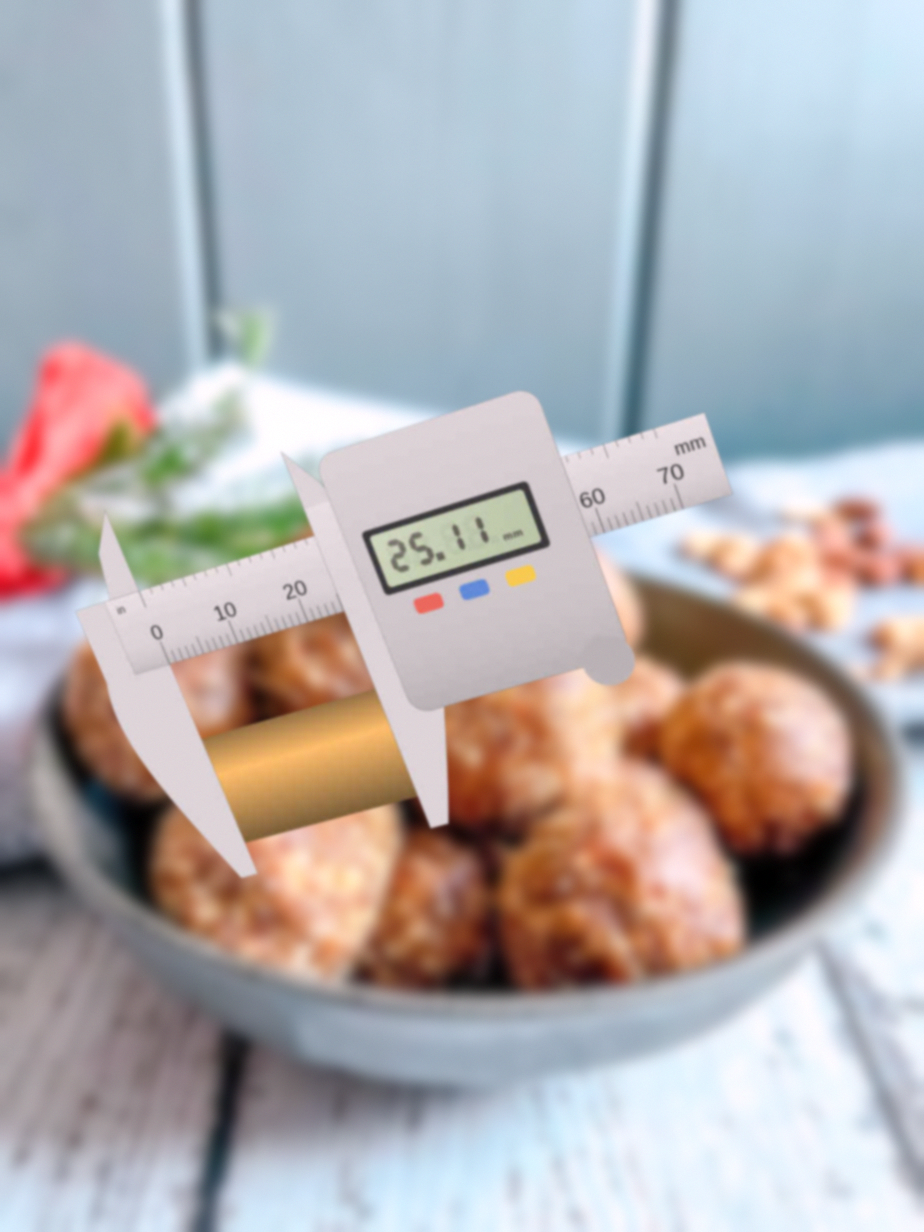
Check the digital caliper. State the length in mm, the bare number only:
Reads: 25.11
